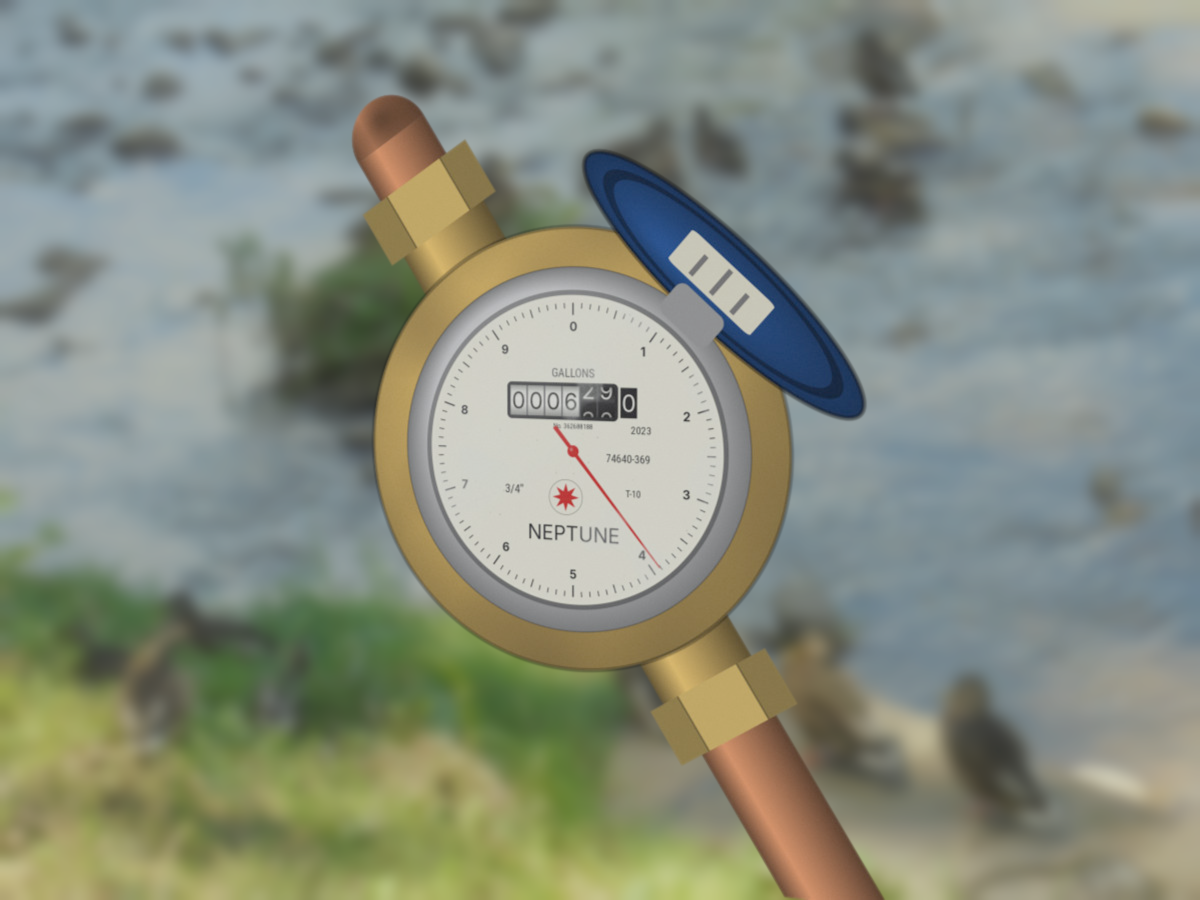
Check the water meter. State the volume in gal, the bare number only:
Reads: 6293.9
